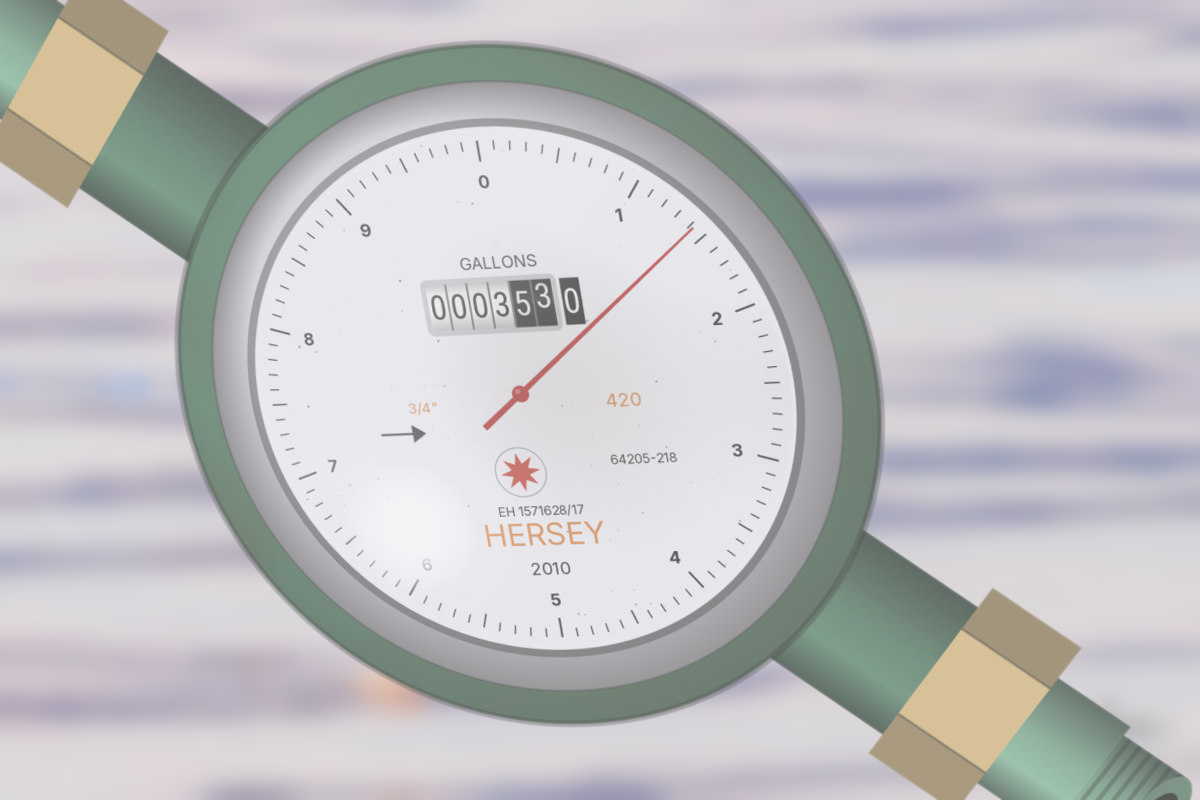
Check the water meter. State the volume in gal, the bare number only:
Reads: 3531.4
